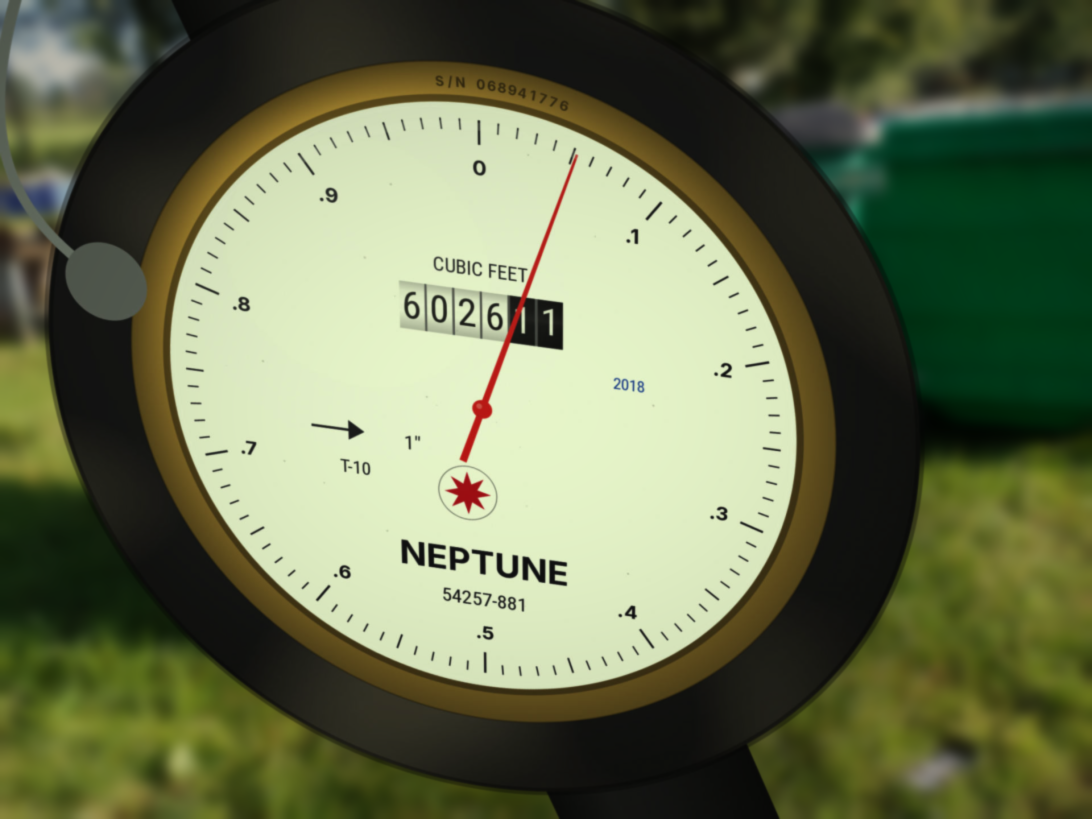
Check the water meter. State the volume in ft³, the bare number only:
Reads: 602611.05
